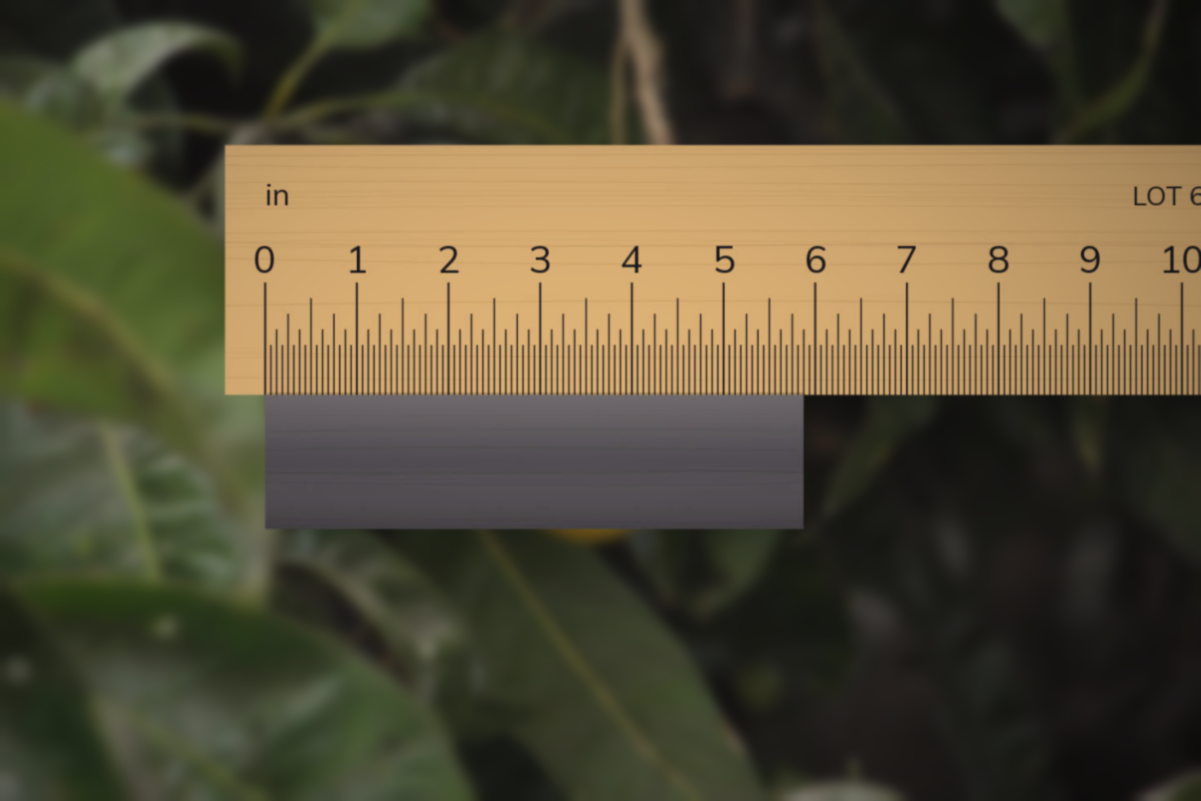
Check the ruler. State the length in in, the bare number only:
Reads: 5.875
